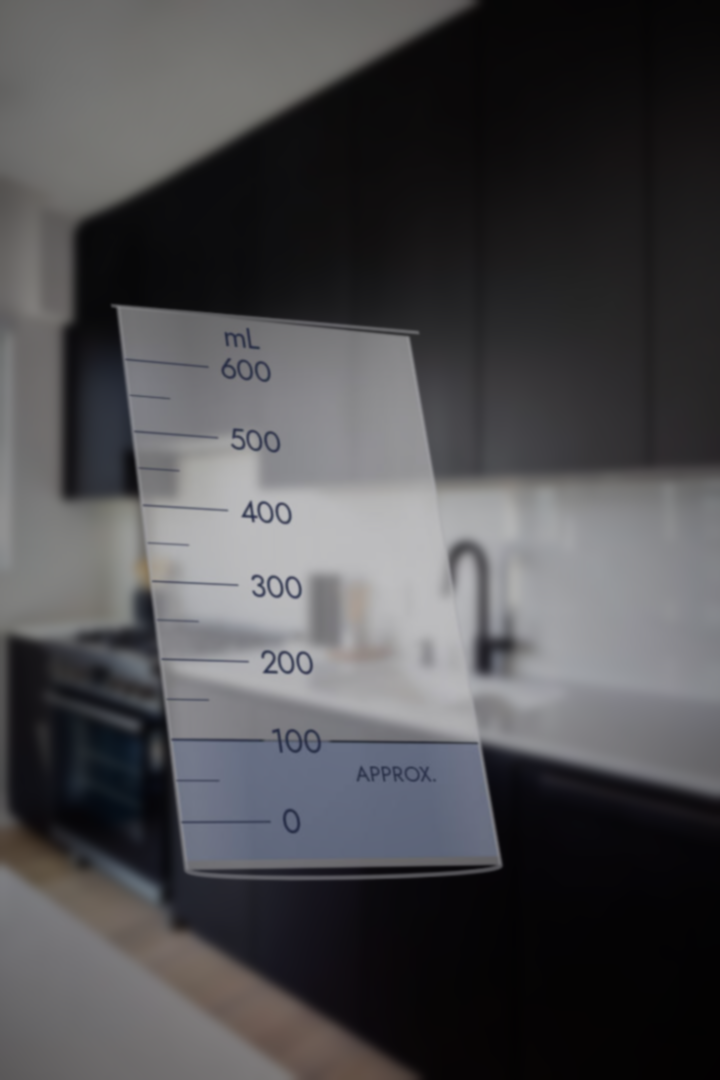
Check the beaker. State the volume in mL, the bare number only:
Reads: 100
